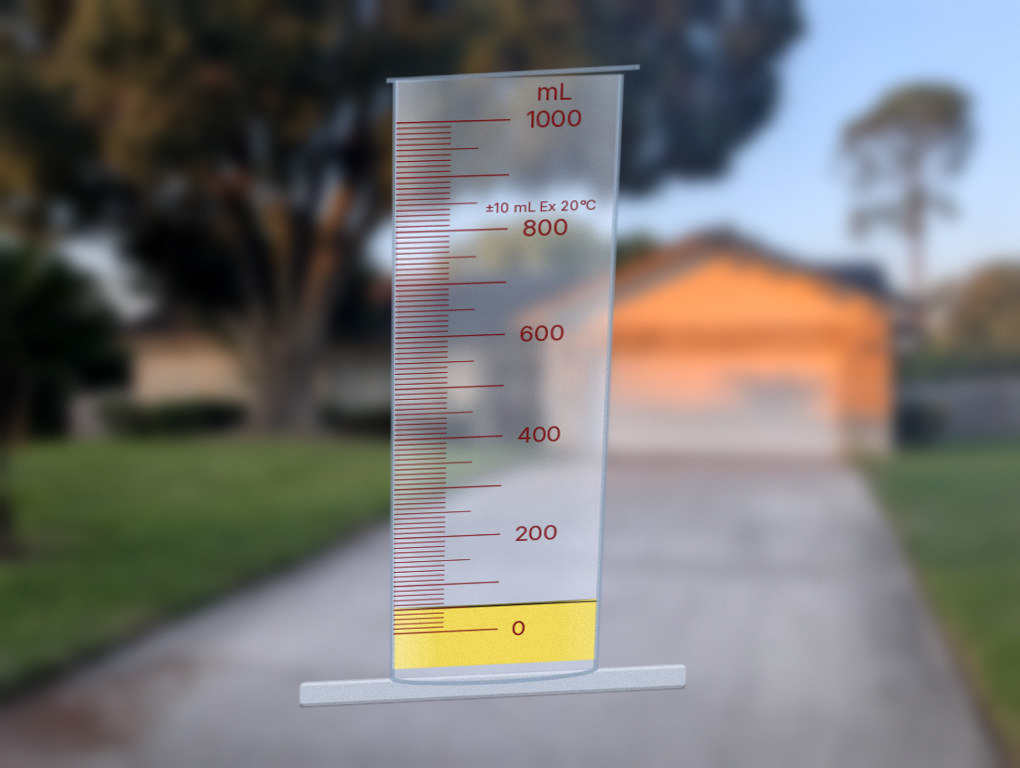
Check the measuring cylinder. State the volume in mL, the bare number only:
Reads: 50
